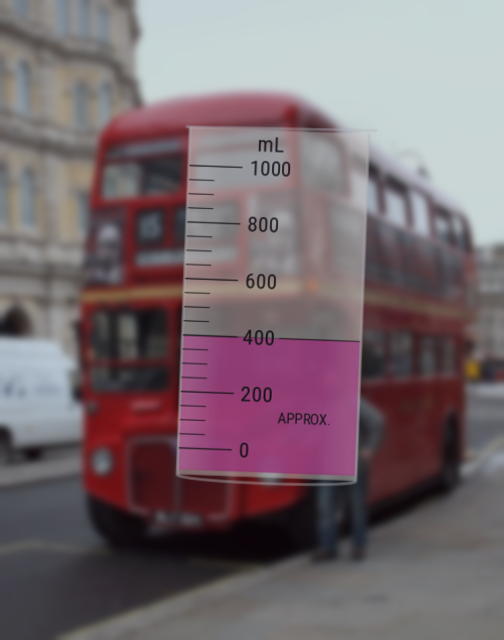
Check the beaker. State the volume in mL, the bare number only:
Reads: 400
